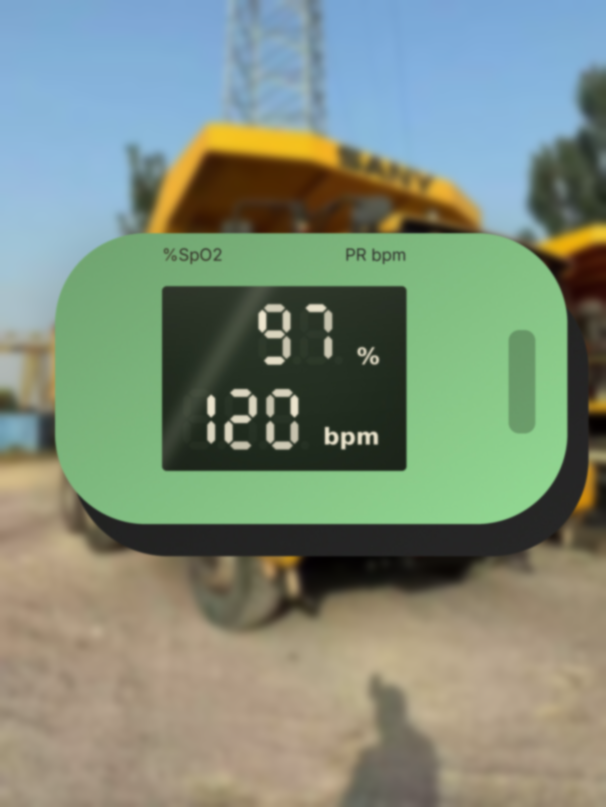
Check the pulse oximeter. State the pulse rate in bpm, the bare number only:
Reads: 120
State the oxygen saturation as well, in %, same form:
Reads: 97
